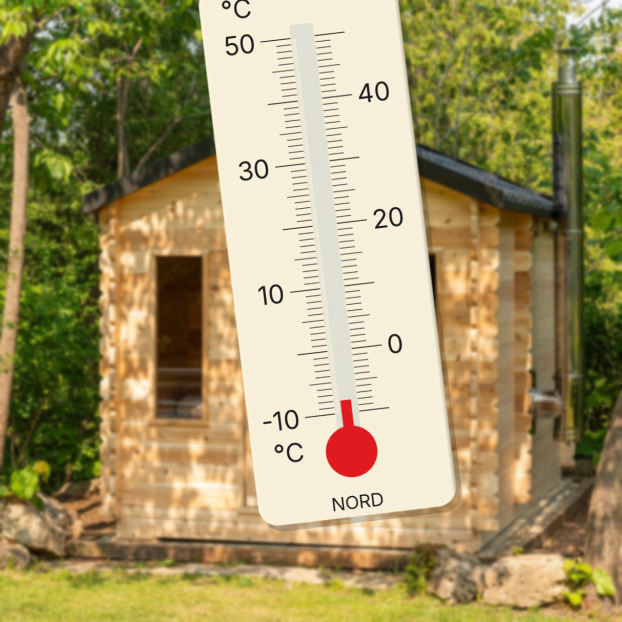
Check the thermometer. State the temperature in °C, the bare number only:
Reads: -8
